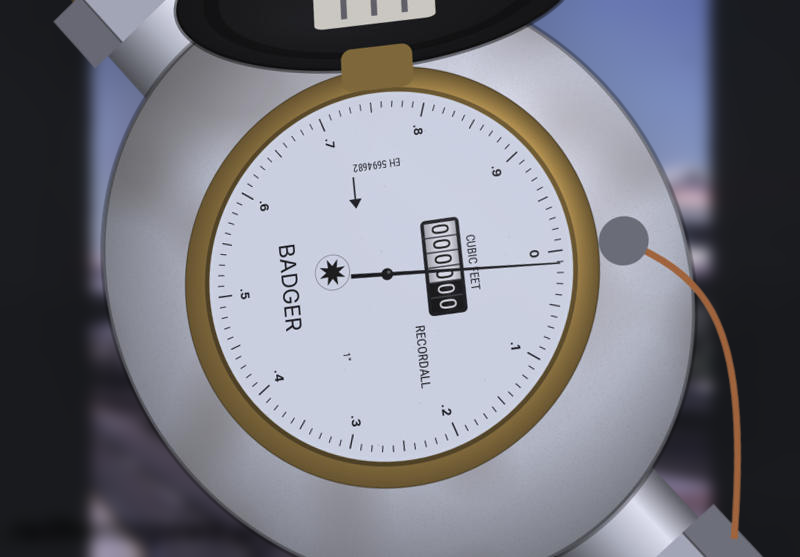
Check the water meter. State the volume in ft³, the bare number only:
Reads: 0.01
